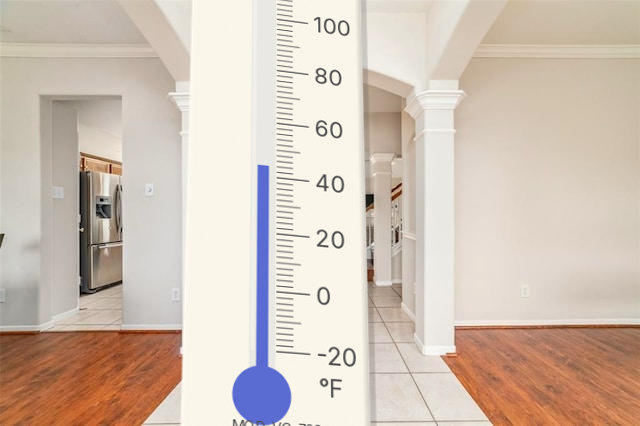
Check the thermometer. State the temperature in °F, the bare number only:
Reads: 44
